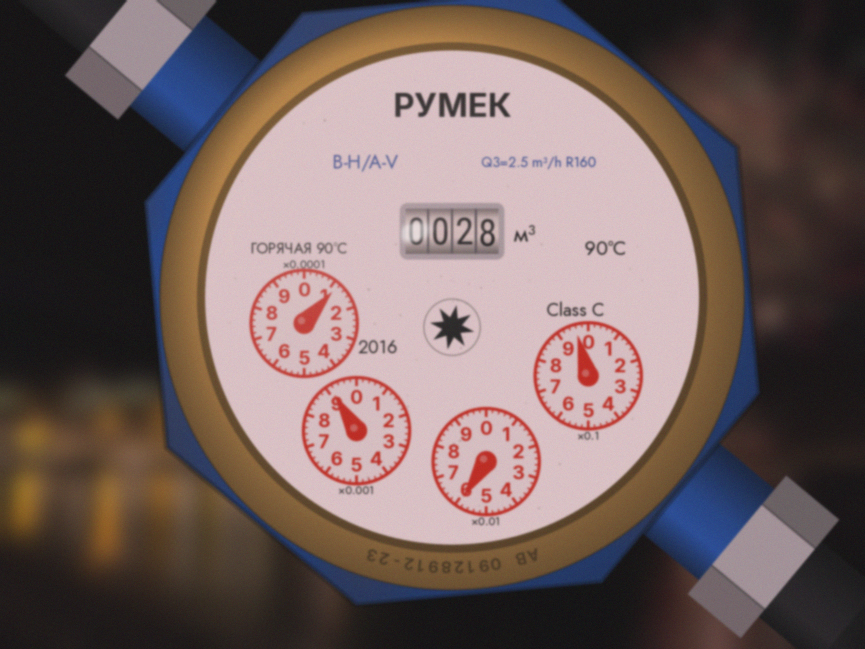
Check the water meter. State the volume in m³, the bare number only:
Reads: 27.9591
